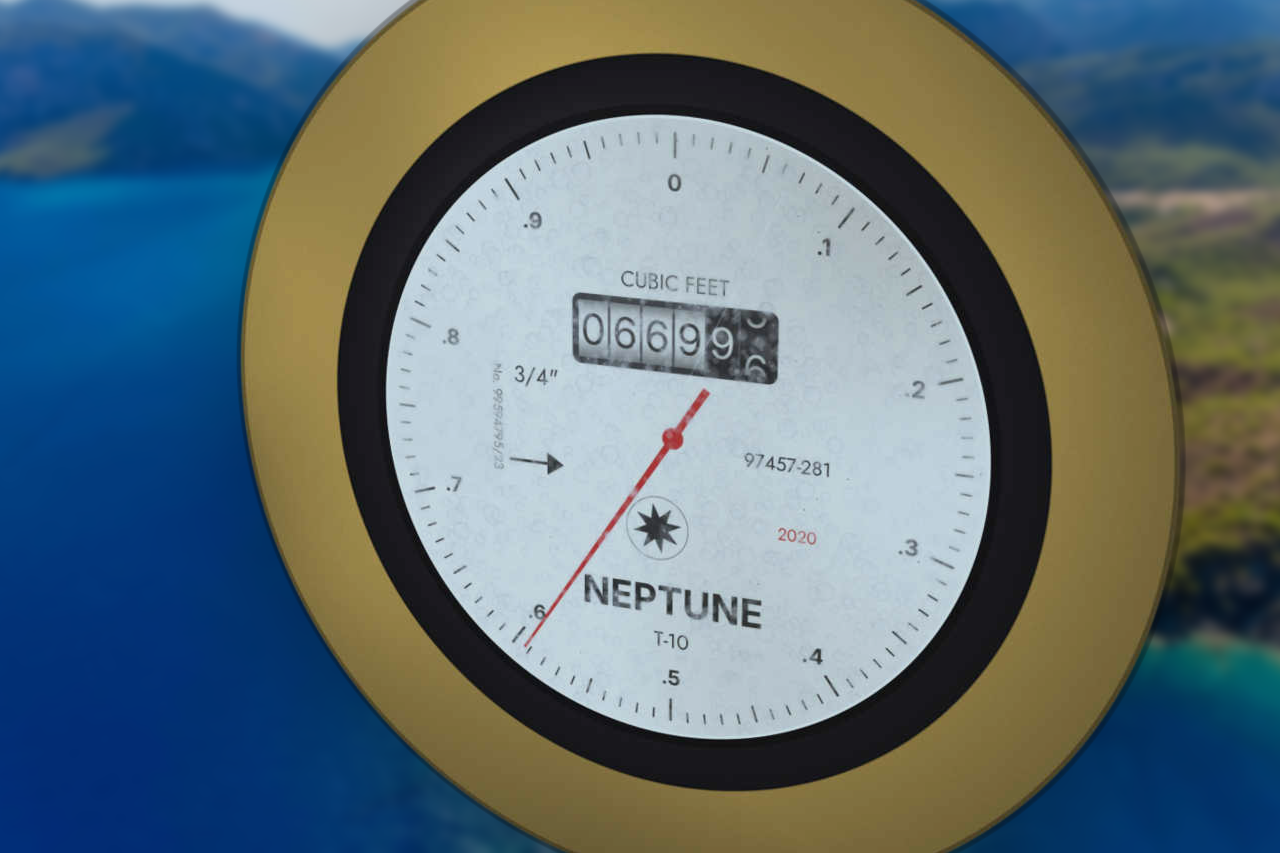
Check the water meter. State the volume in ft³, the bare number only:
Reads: 66995.59
